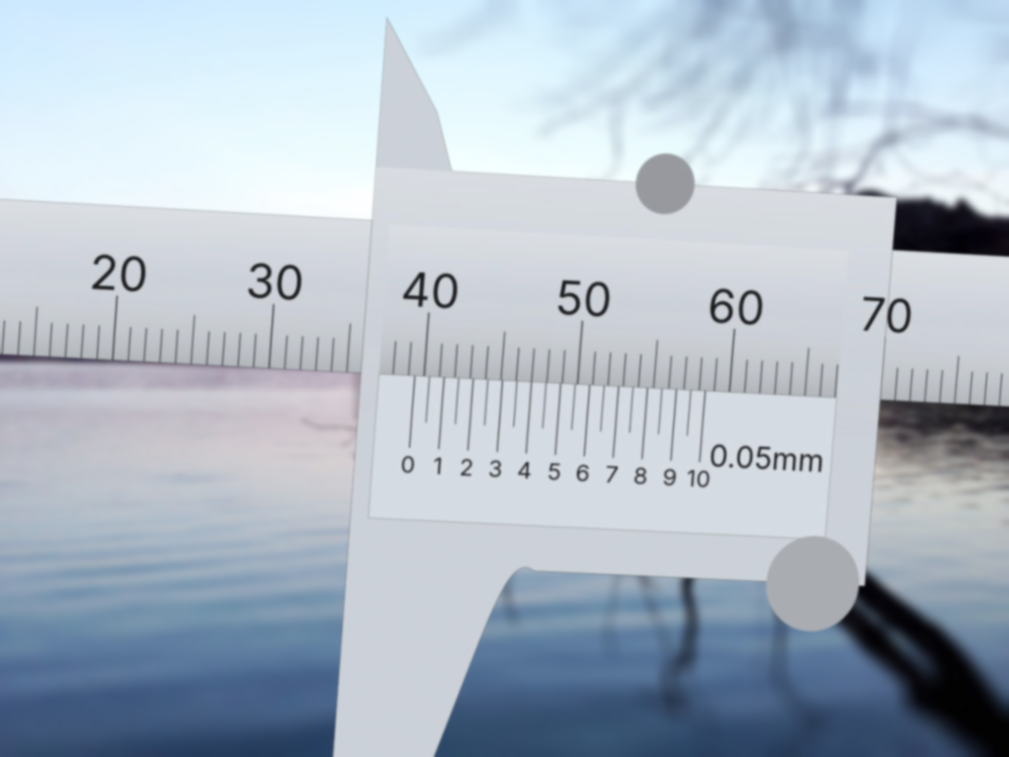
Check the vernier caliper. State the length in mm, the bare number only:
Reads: 39.4
